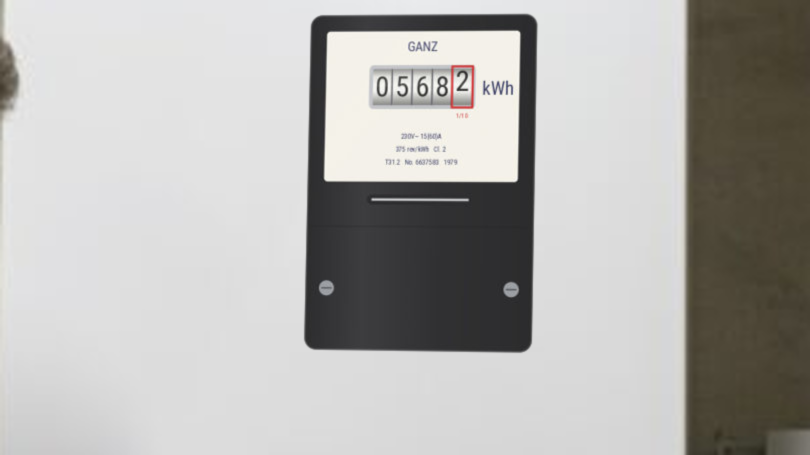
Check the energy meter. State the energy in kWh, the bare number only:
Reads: 568.2
